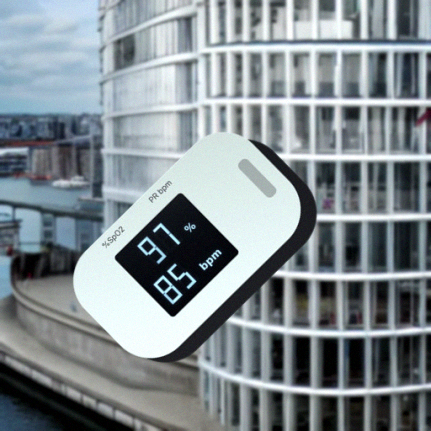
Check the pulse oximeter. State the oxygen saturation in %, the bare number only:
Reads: 97
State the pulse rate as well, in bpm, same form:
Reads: 85
